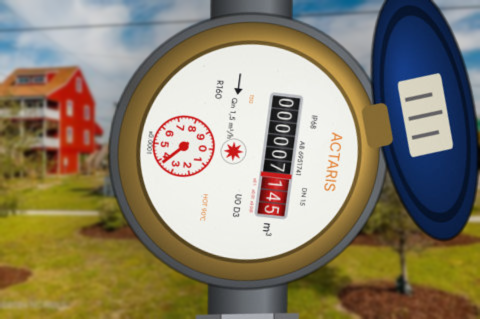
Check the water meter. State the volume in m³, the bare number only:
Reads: 7.1453
